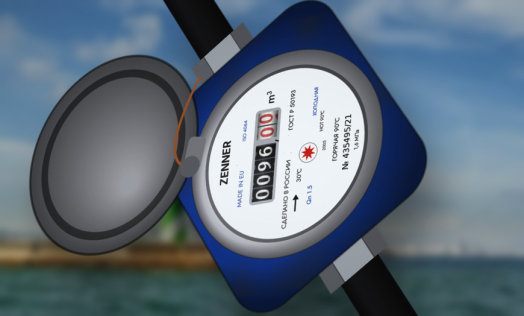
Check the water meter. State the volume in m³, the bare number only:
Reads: 96.00
